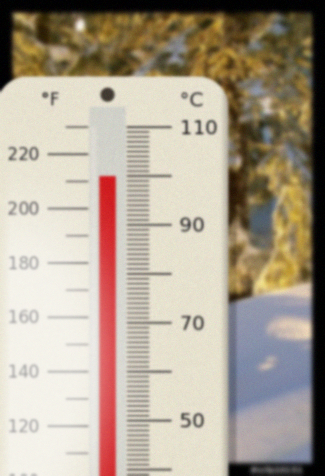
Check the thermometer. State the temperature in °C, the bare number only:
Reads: 100
